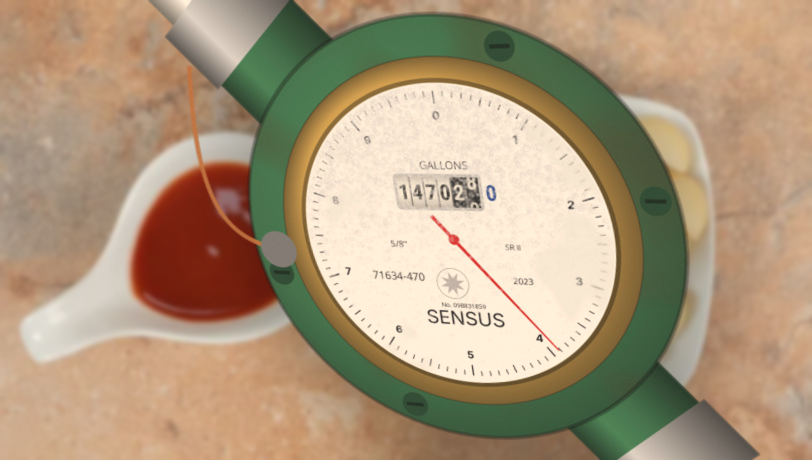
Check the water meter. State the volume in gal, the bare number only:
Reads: 1470283.9
